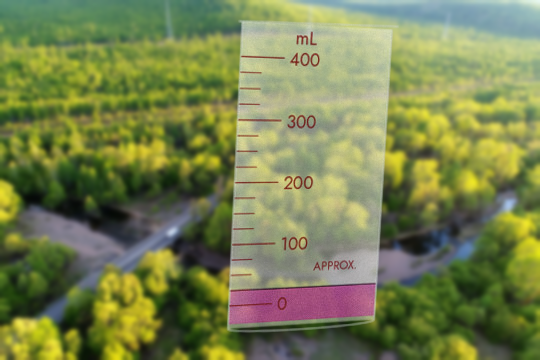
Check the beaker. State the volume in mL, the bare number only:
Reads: 25
